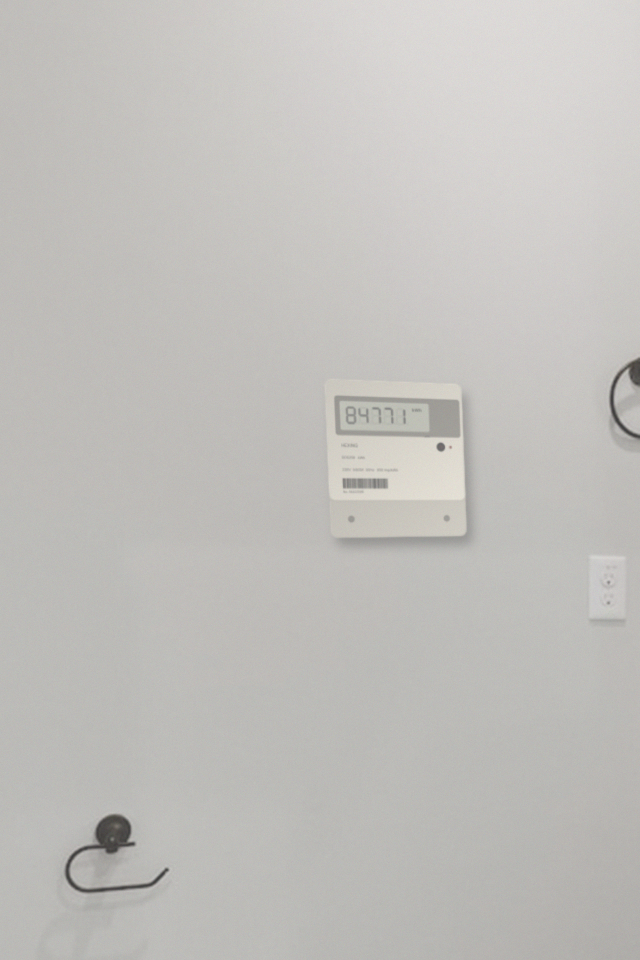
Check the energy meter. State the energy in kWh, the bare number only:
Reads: 84771
